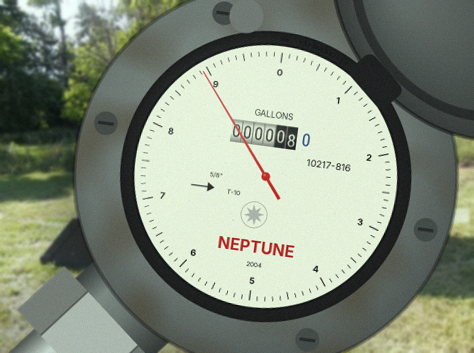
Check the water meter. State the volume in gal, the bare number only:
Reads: 78.9
